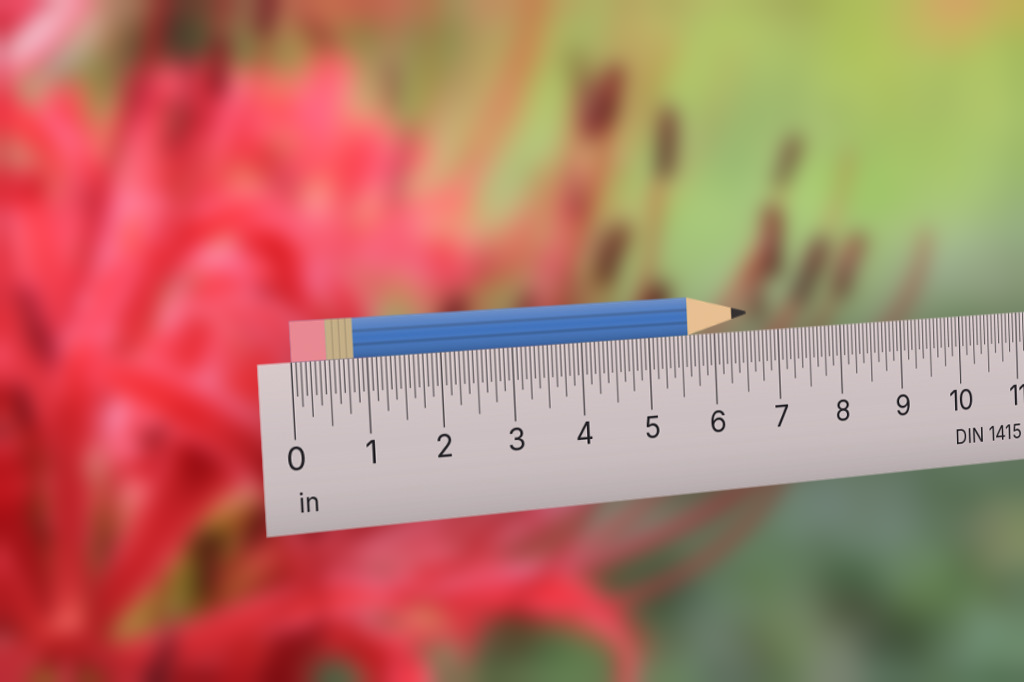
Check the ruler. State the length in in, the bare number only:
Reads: 6.5
